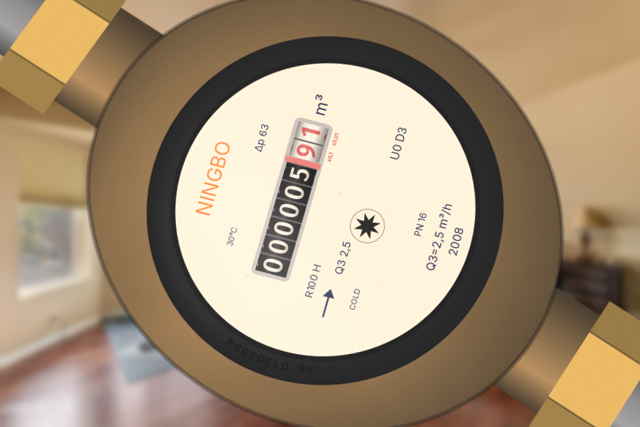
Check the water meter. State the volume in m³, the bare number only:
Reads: 5.91
